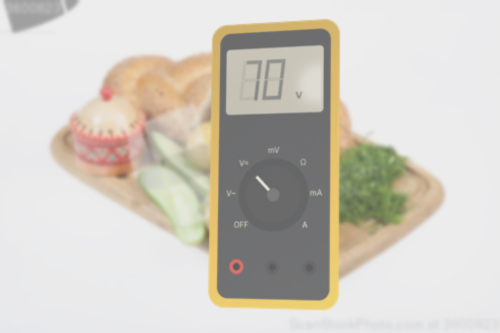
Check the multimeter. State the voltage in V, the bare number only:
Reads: 70
